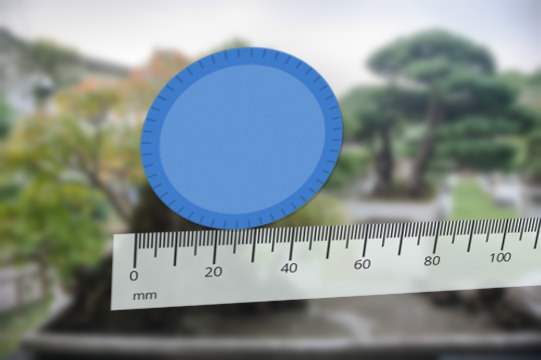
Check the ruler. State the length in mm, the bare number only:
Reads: 50
